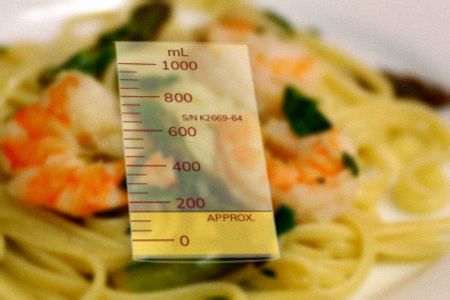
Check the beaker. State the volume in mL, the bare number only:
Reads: 150
